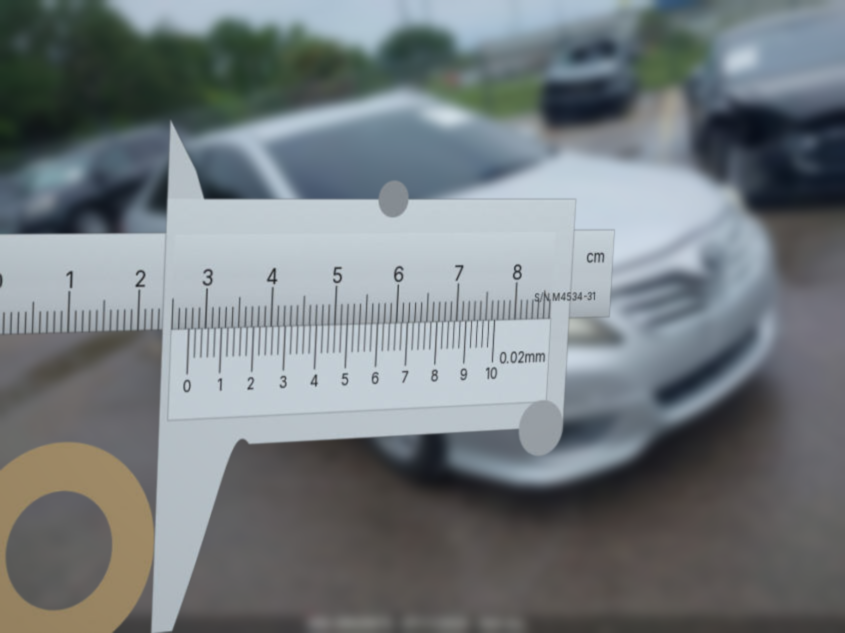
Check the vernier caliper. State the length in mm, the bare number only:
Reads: 27.5
